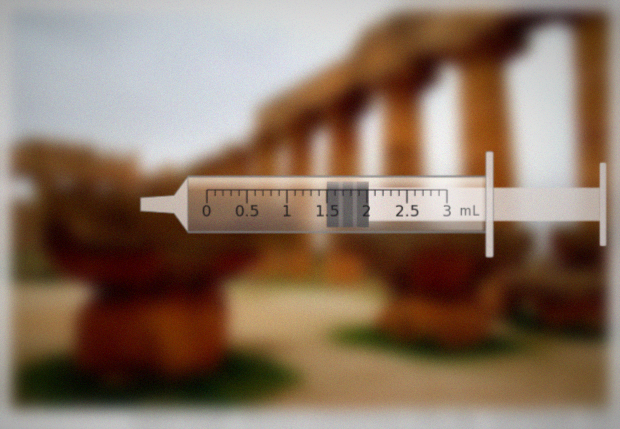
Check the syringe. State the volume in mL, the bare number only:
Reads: 1.5
